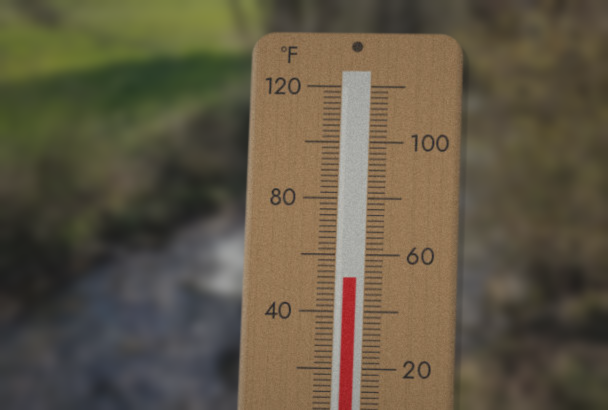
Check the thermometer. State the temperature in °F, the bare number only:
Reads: 52
